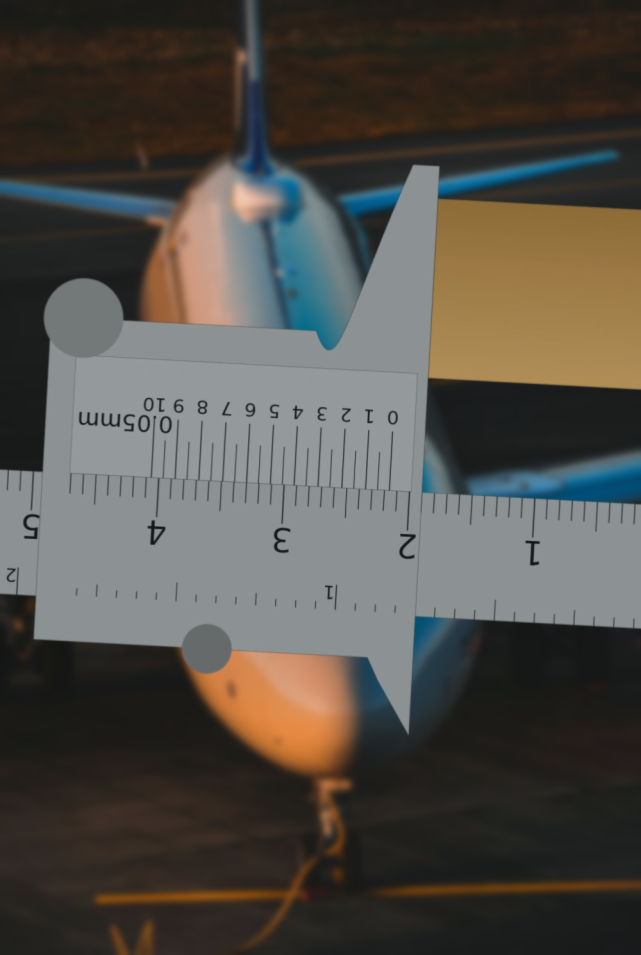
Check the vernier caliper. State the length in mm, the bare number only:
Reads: 21.6
